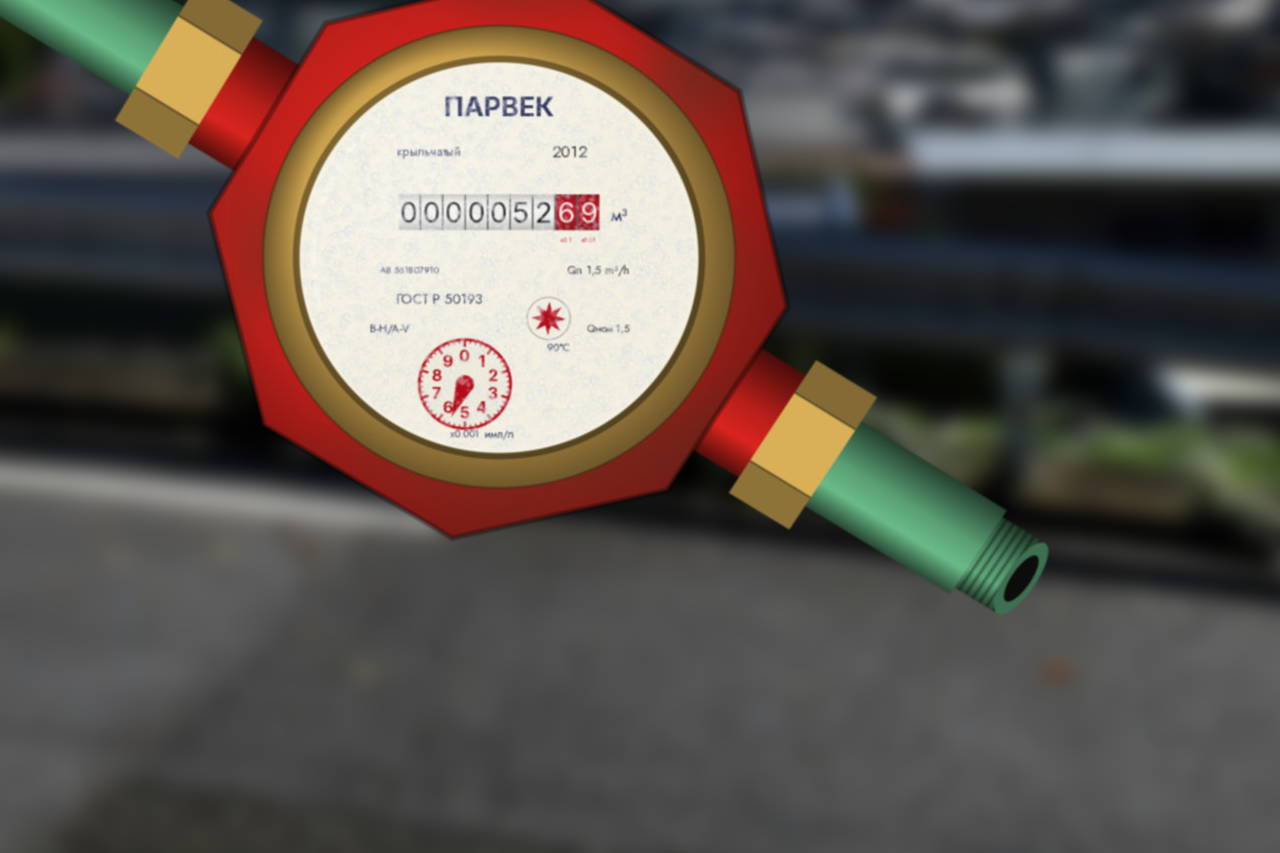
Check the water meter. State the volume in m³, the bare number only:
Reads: 52.695
